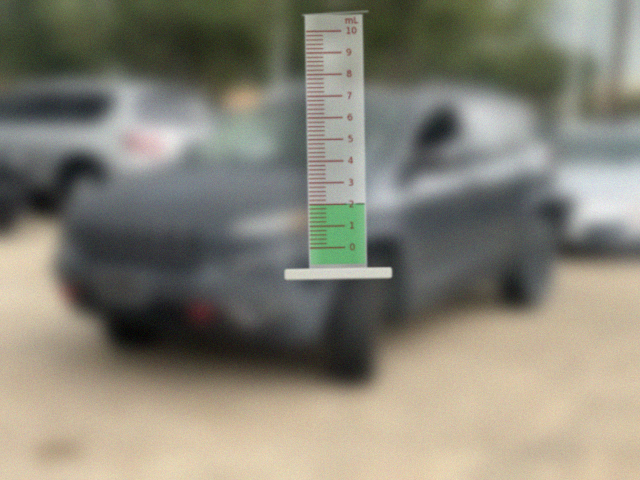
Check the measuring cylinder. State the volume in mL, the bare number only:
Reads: 2
